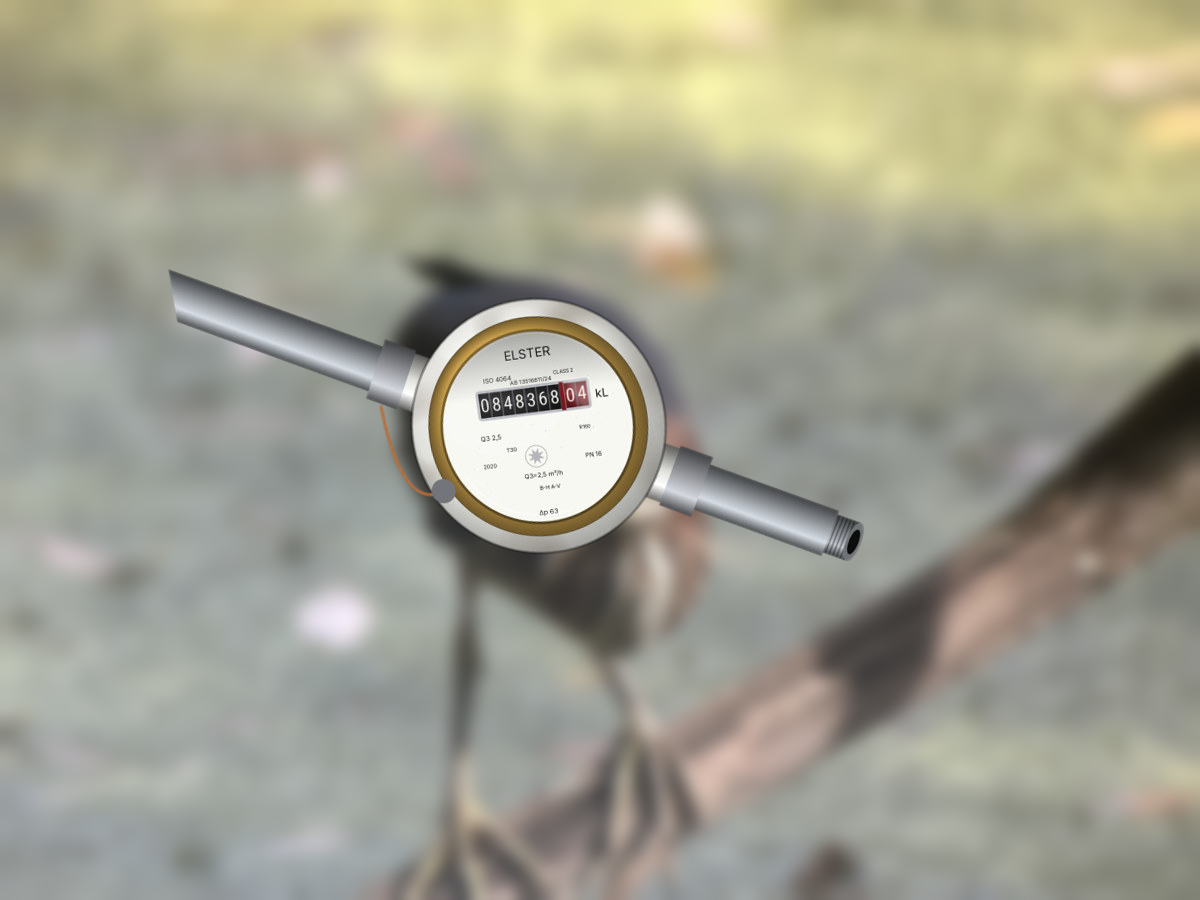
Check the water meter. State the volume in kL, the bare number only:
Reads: 848368.04
